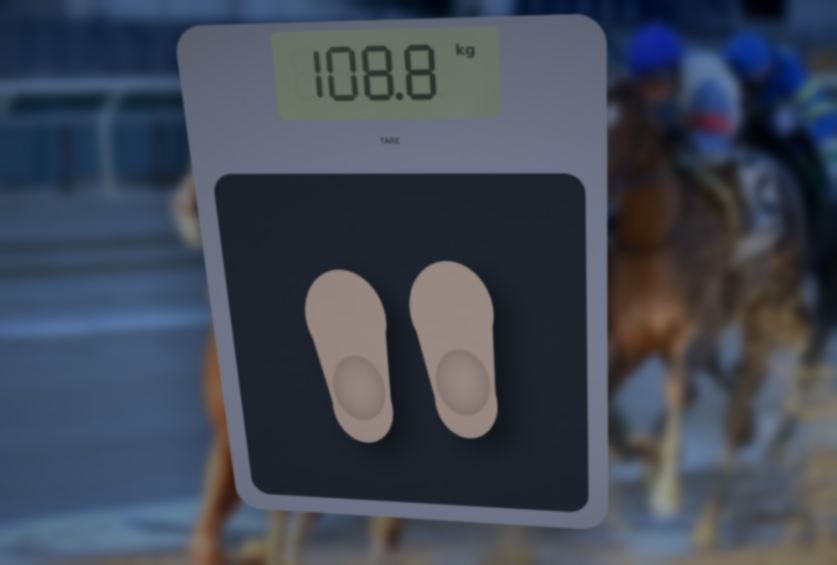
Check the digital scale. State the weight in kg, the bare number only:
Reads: 108.8
